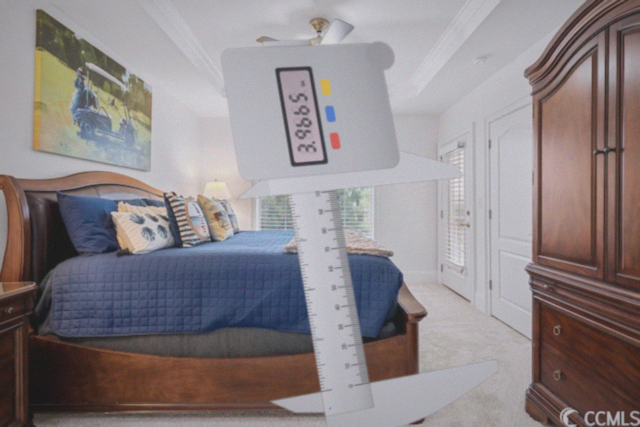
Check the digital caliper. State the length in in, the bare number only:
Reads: 3.9665
